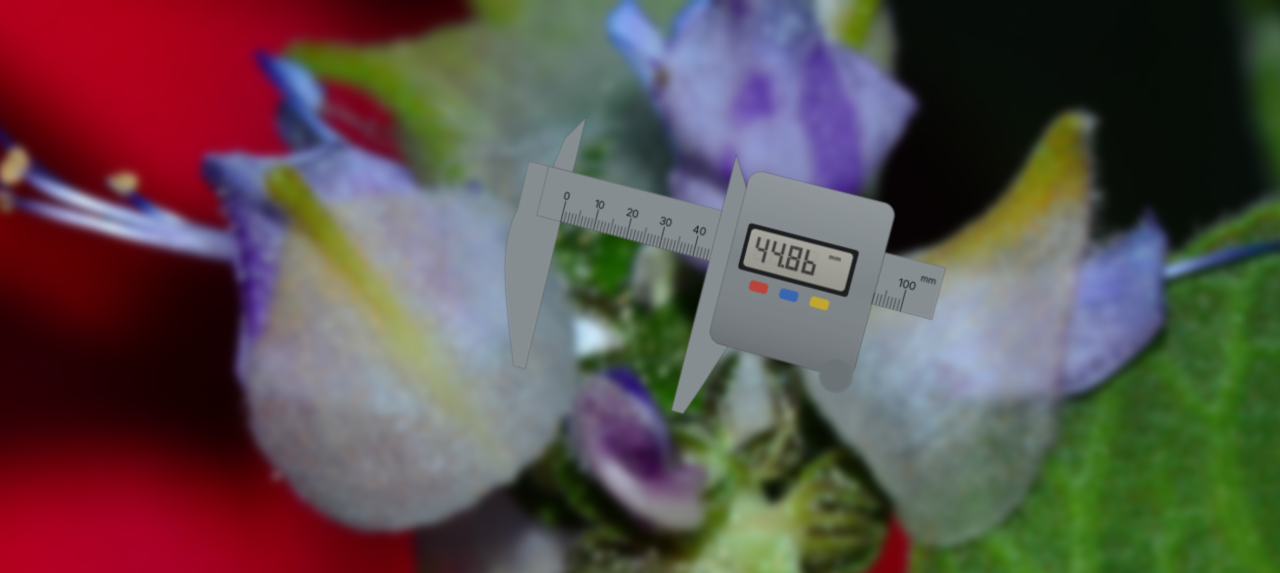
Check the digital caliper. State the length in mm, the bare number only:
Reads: 44.86
